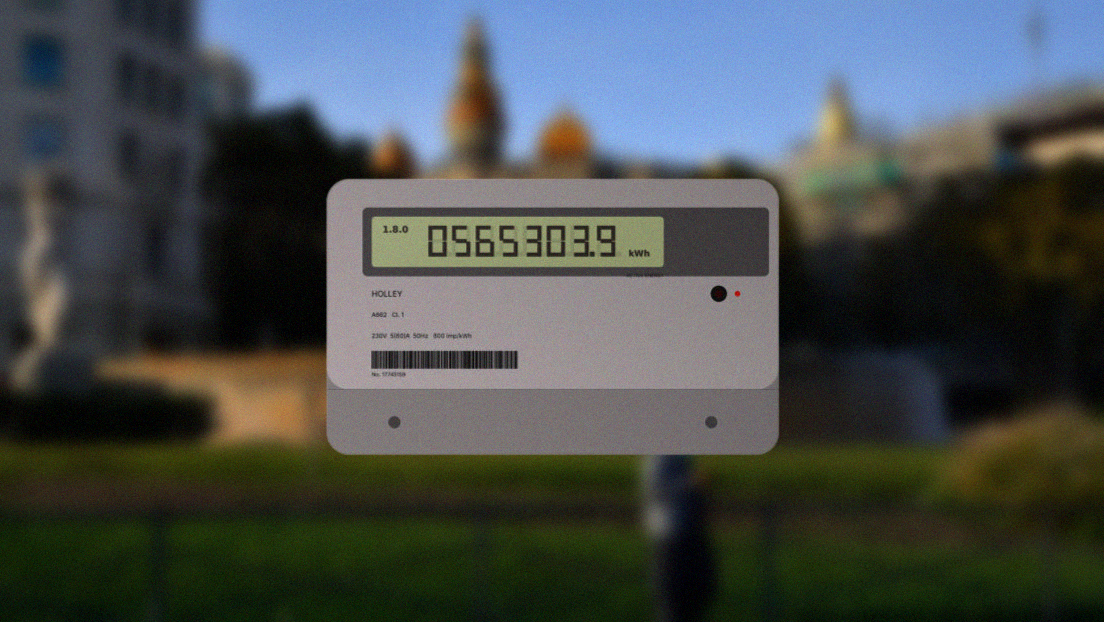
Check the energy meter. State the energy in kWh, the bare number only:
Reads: 565303.9
